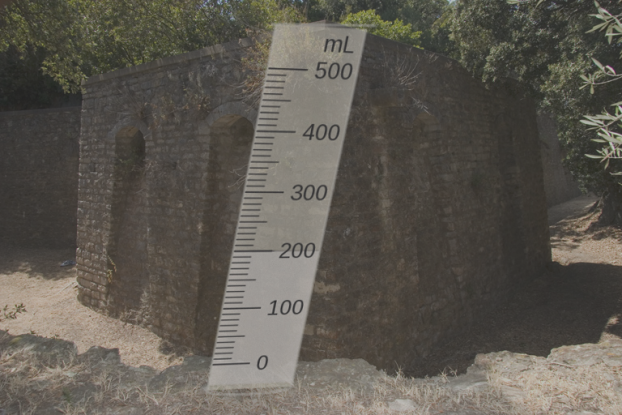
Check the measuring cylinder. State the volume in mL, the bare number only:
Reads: 200
